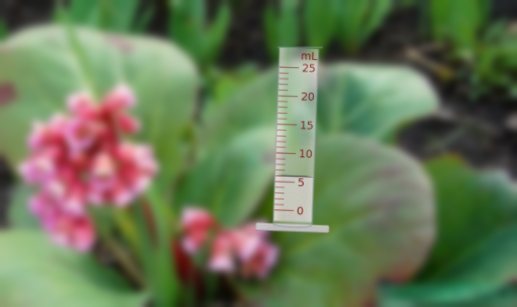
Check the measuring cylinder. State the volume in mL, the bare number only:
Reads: 6
